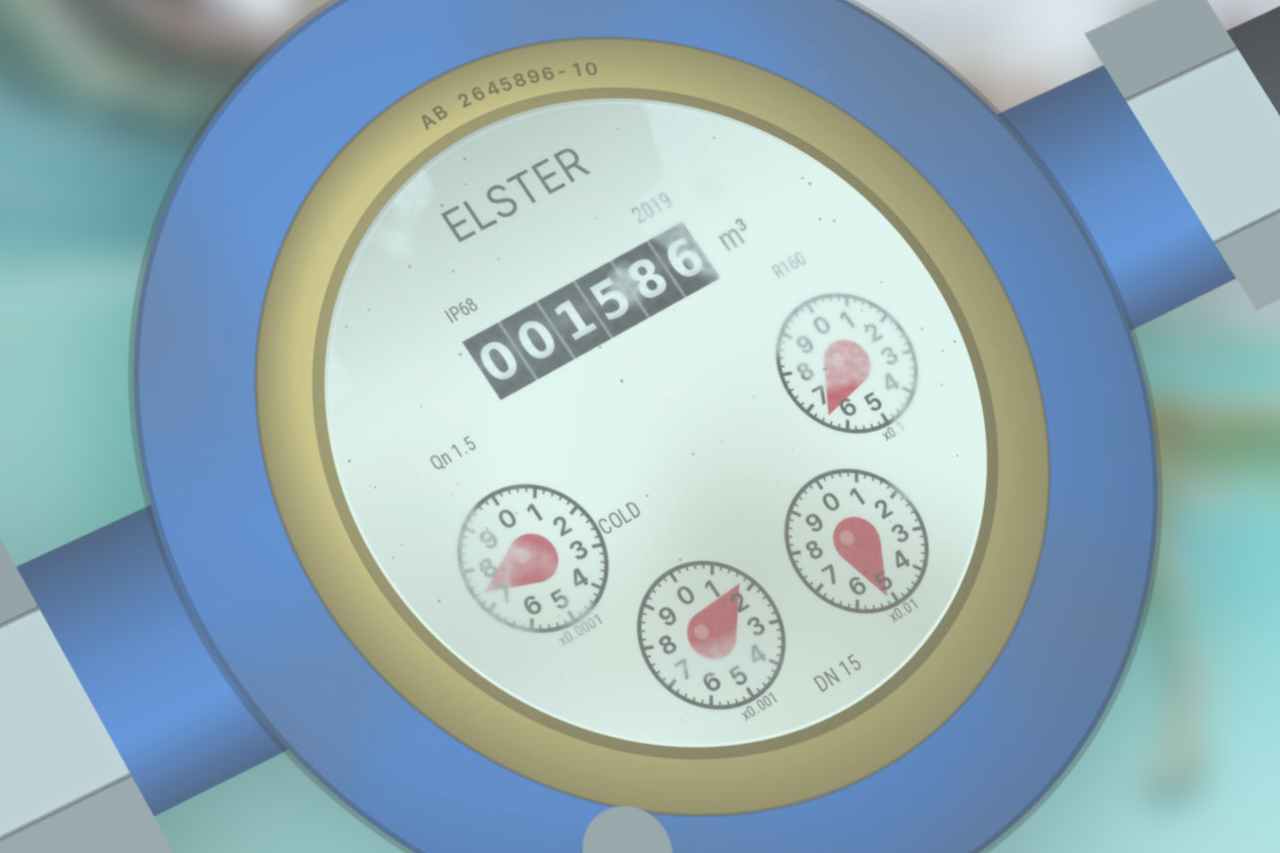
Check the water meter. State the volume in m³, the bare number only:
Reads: 1586.6517
